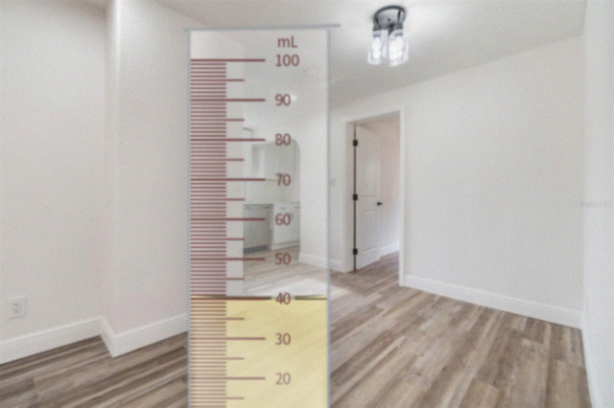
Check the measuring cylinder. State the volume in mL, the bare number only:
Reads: 40
